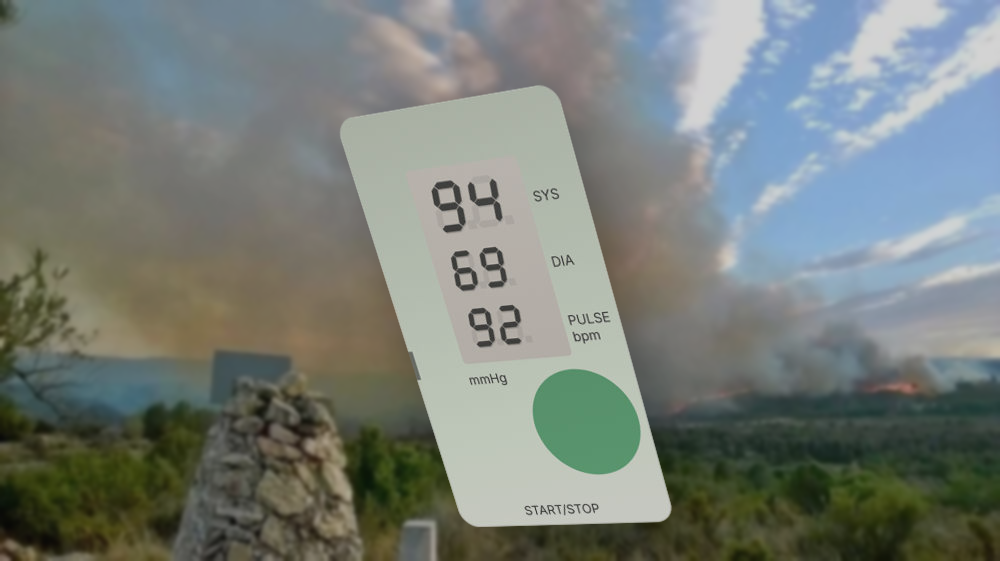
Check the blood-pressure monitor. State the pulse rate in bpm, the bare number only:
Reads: 92
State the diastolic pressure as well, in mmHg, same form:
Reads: 69
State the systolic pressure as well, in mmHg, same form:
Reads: 94
